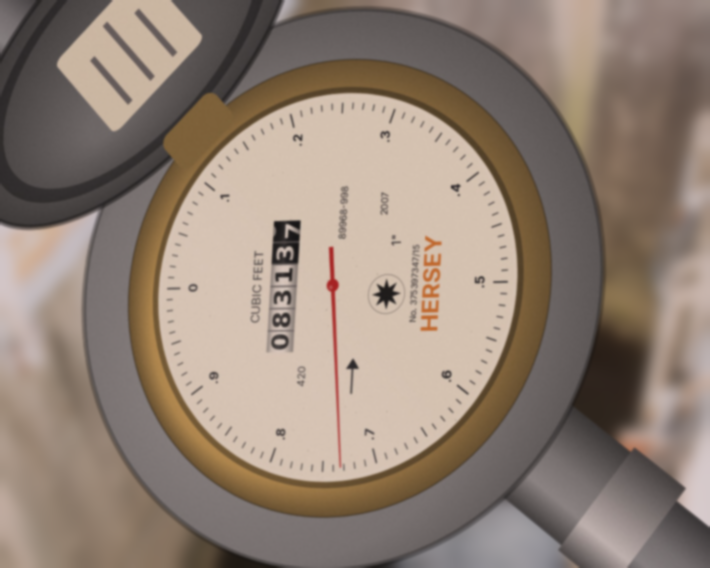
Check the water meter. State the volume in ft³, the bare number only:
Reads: 83136.73
